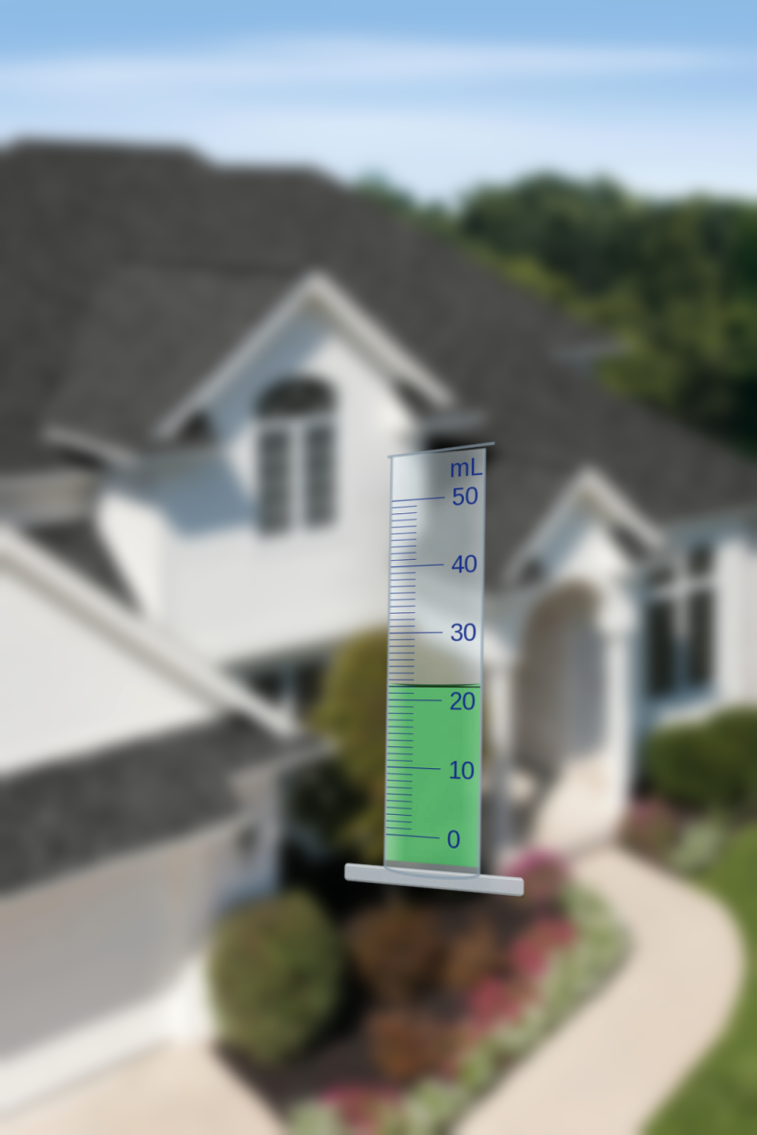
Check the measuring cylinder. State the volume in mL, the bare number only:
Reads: 22
